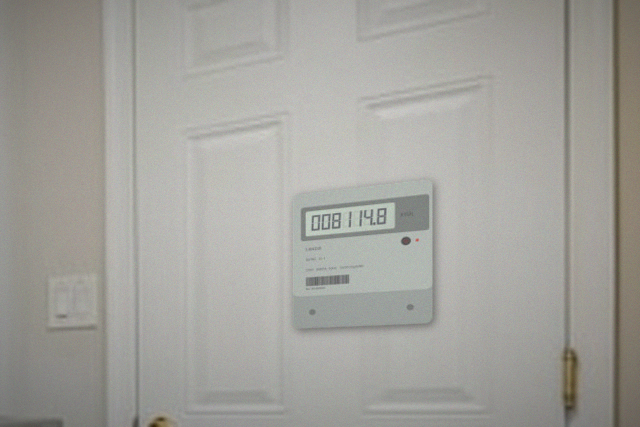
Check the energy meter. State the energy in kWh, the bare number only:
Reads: 8114.8
